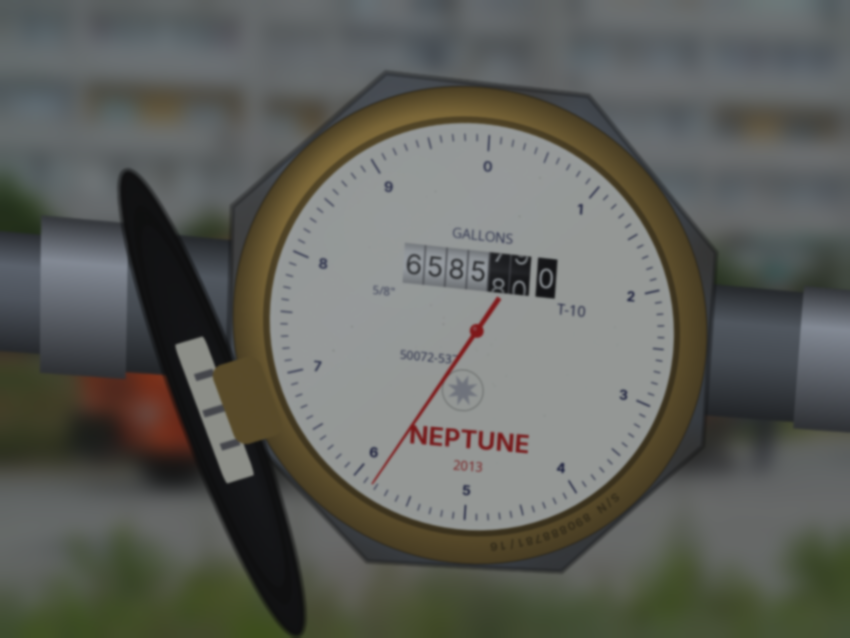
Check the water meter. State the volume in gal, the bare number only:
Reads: 6585795.8
